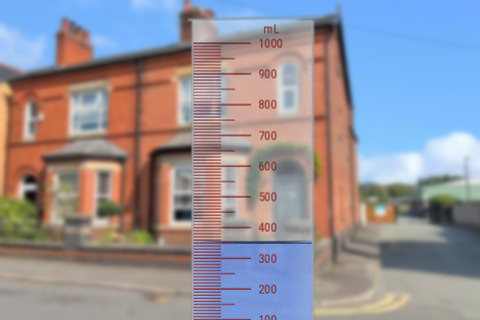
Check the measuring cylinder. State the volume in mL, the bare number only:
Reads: 350
